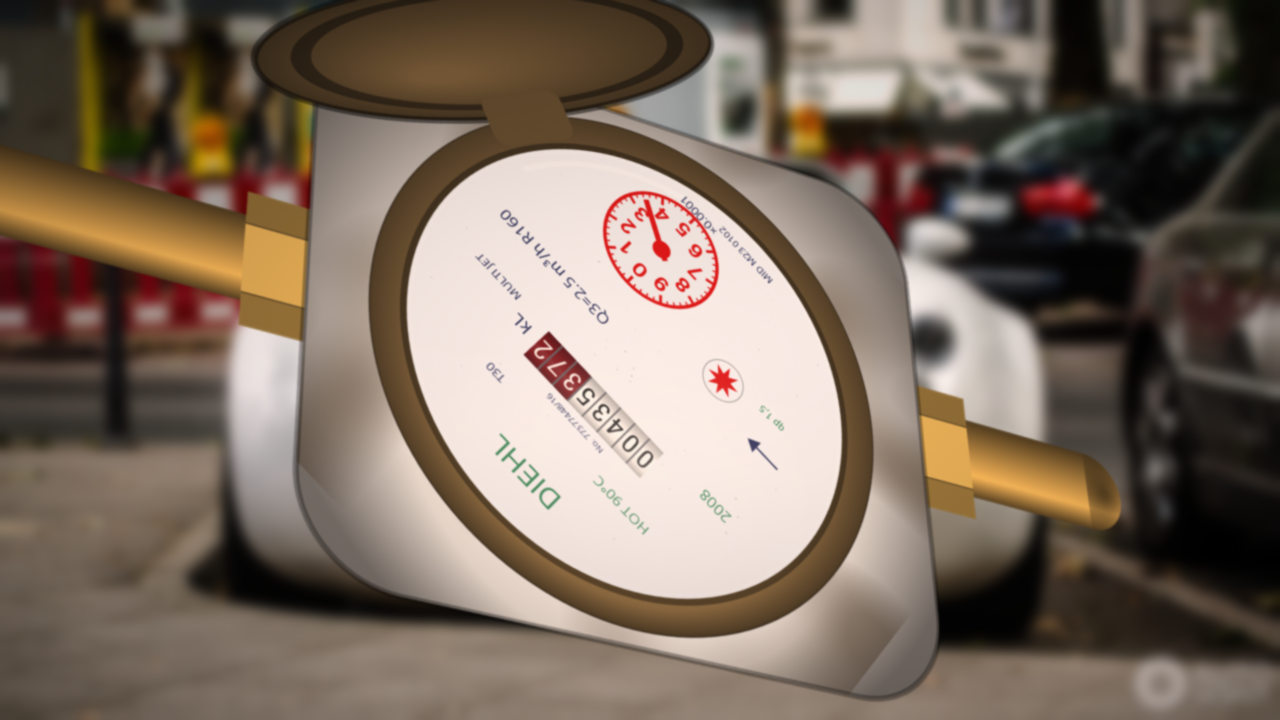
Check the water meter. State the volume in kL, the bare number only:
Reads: 435.3723
